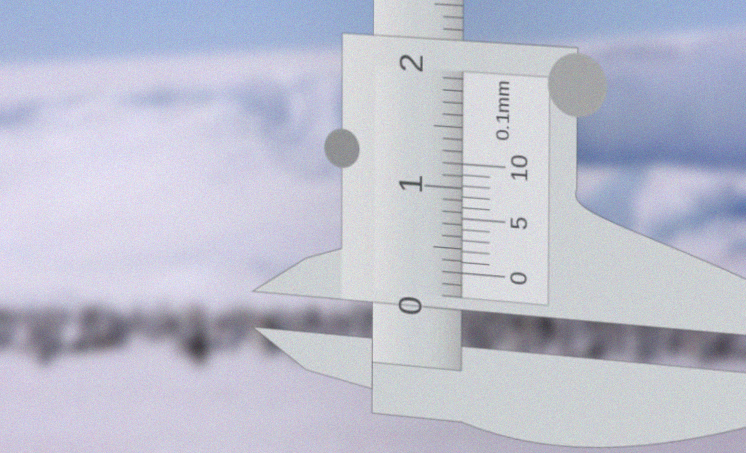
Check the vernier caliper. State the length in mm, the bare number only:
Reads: 3.0
